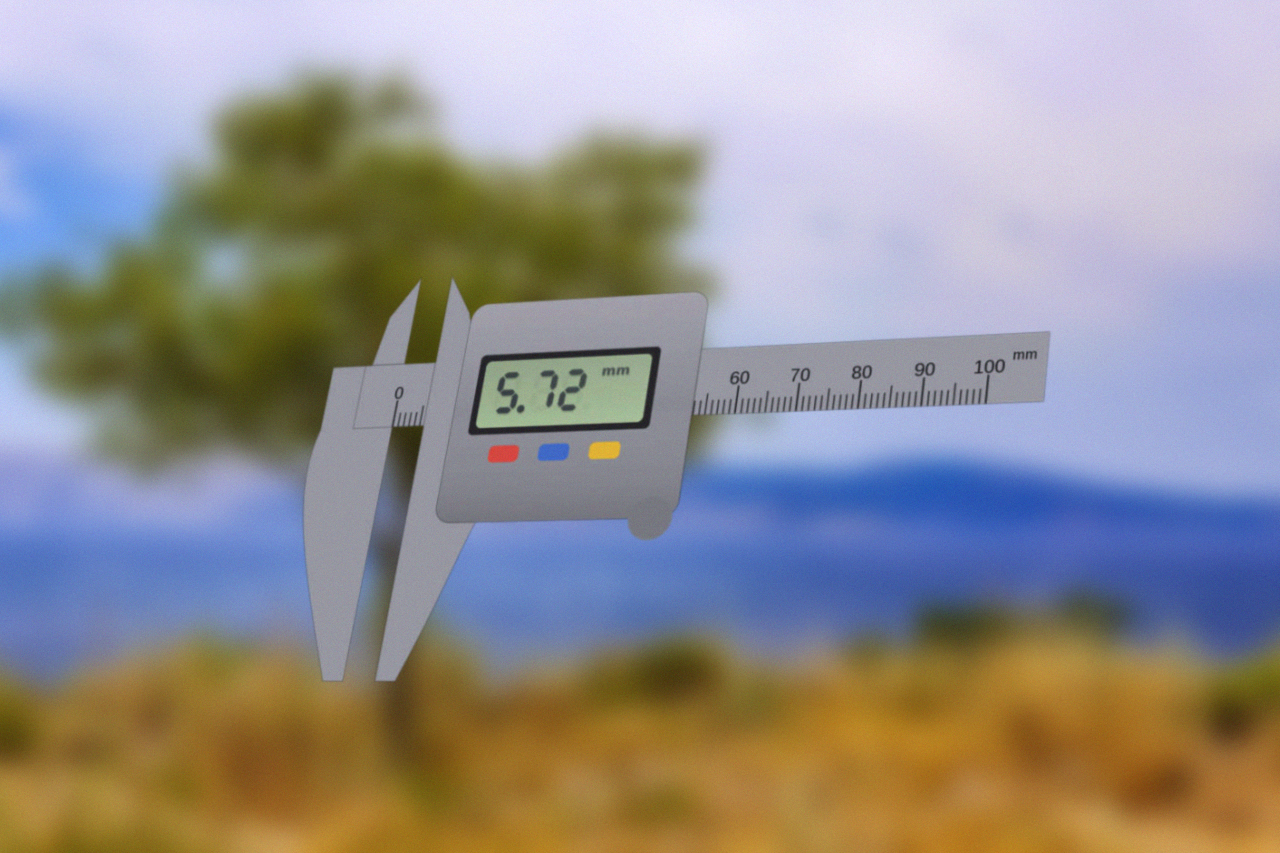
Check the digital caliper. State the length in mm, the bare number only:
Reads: 5.72
